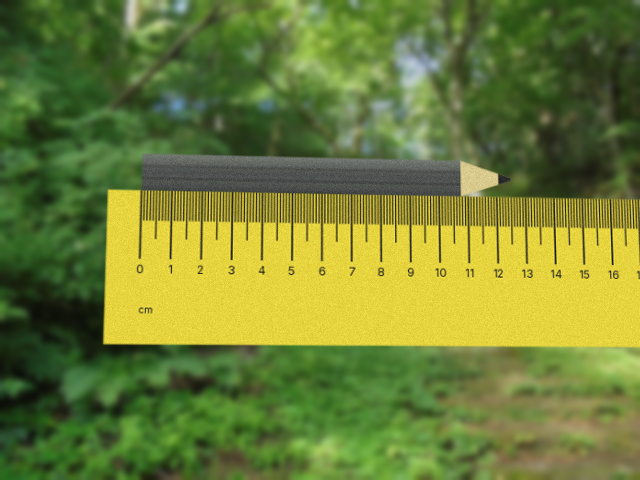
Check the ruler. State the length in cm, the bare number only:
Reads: 12.5
